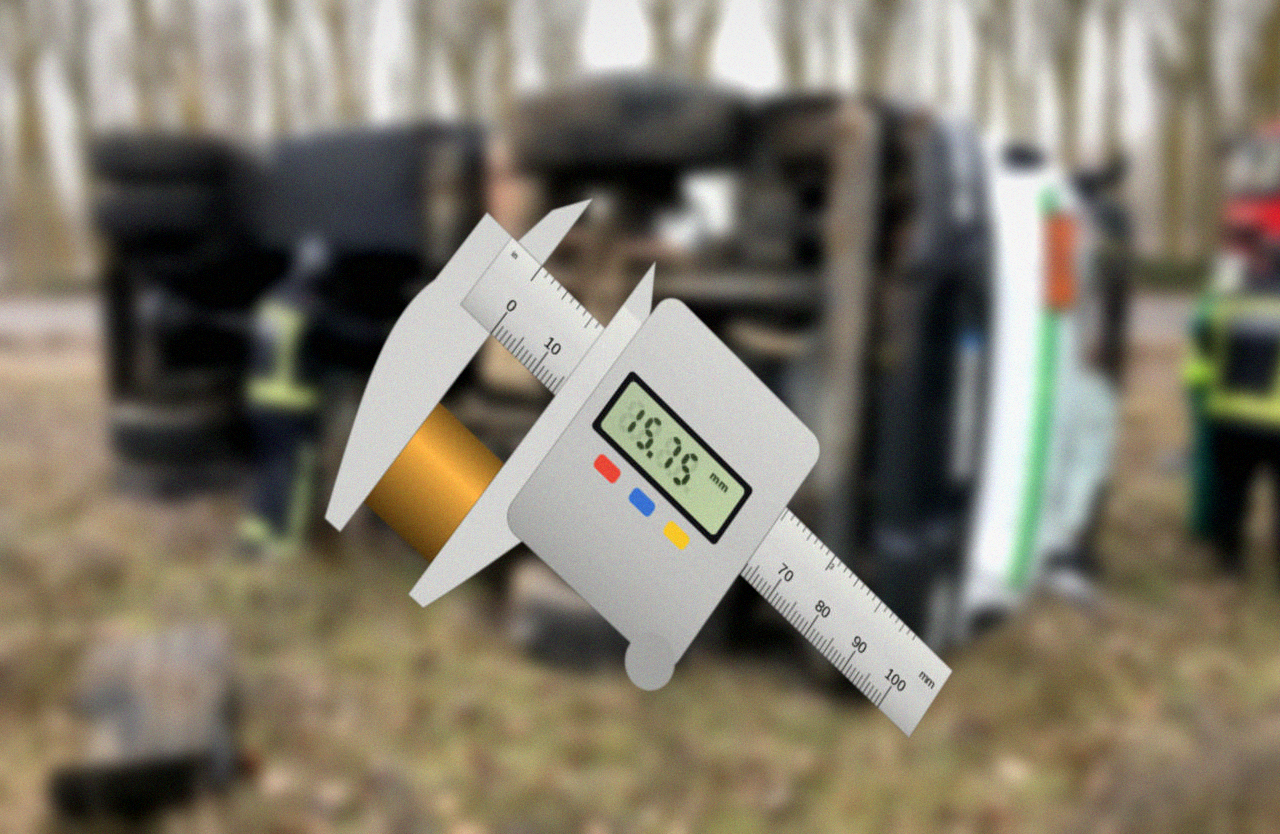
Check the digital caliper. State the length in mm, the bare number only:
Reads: 15.75
